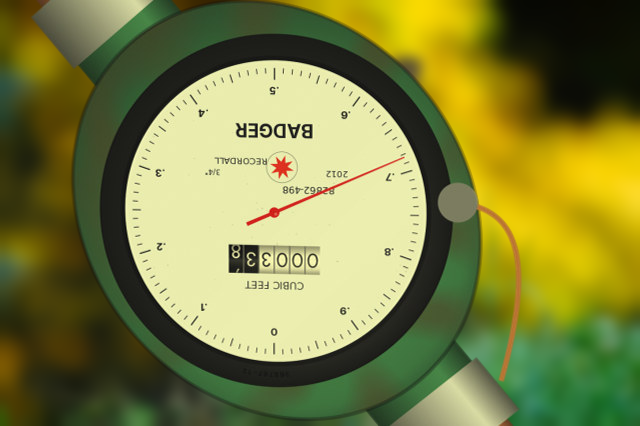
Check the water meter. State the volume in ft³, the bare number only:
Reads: 337.68
